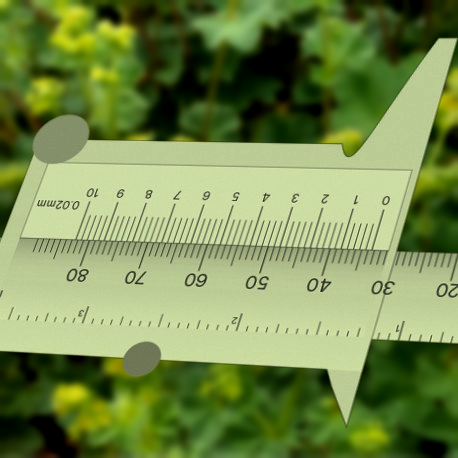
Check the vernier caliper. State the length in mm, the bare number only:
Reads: 33.4
